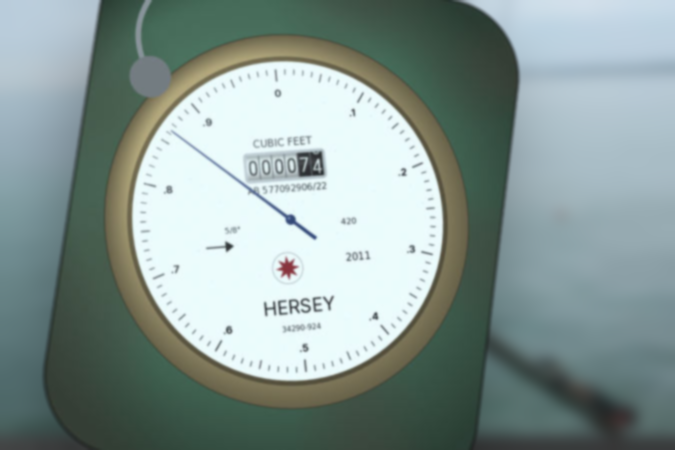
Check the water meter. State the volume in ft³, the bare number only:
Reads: 73.86
